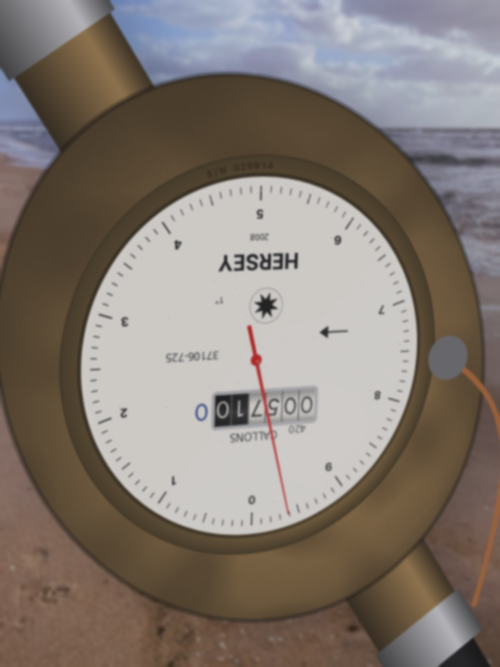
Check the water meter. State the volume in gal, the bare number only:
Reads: 57099.6
